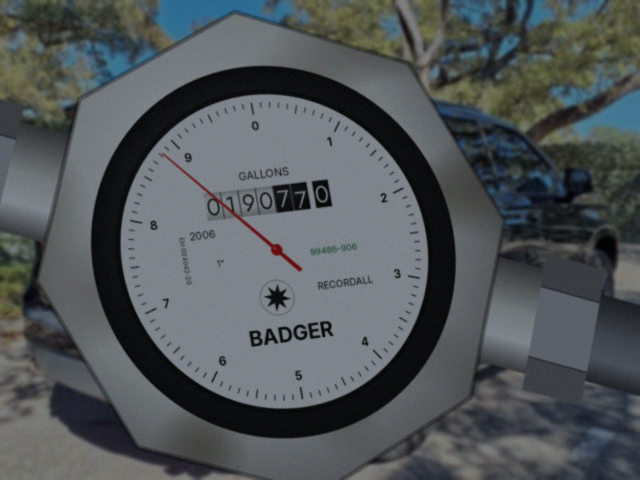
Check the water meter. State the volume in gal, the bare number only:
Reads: 190768.8
